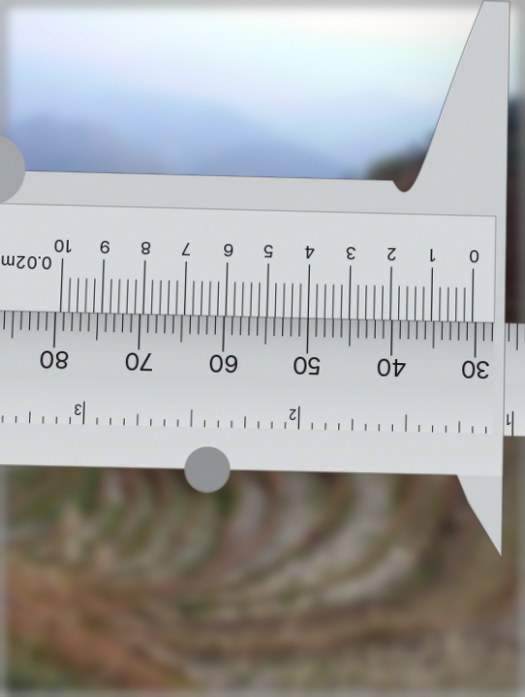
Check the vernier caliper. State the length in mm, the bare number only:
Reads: 30.4
